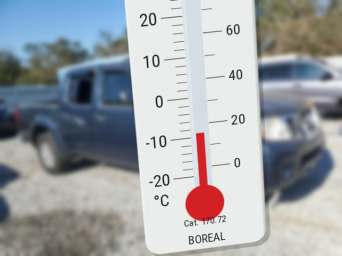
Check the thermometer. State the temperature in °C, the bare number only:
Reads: -9
